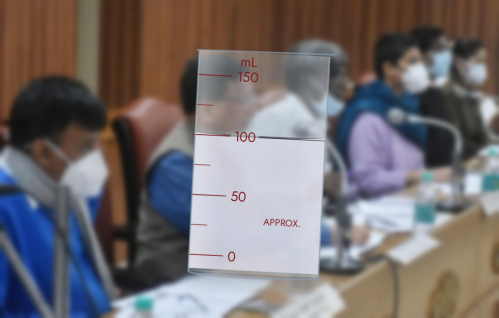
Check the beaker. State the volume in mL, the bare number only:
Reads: 100
